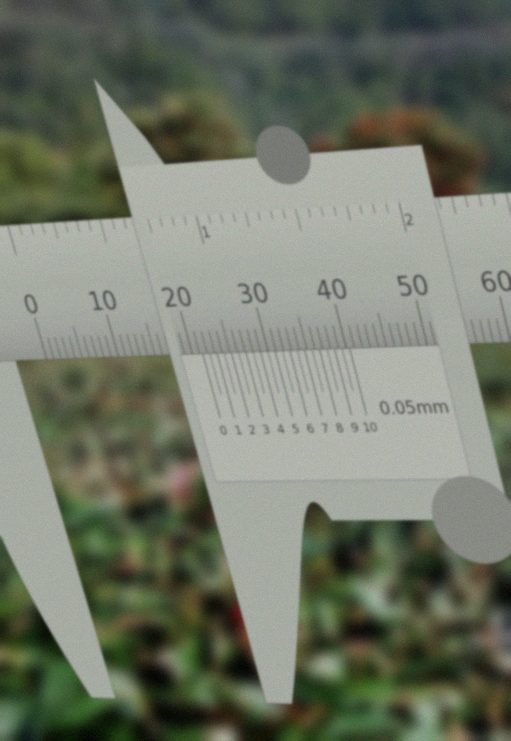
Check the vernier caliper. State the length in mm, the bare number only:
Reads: 21.4
